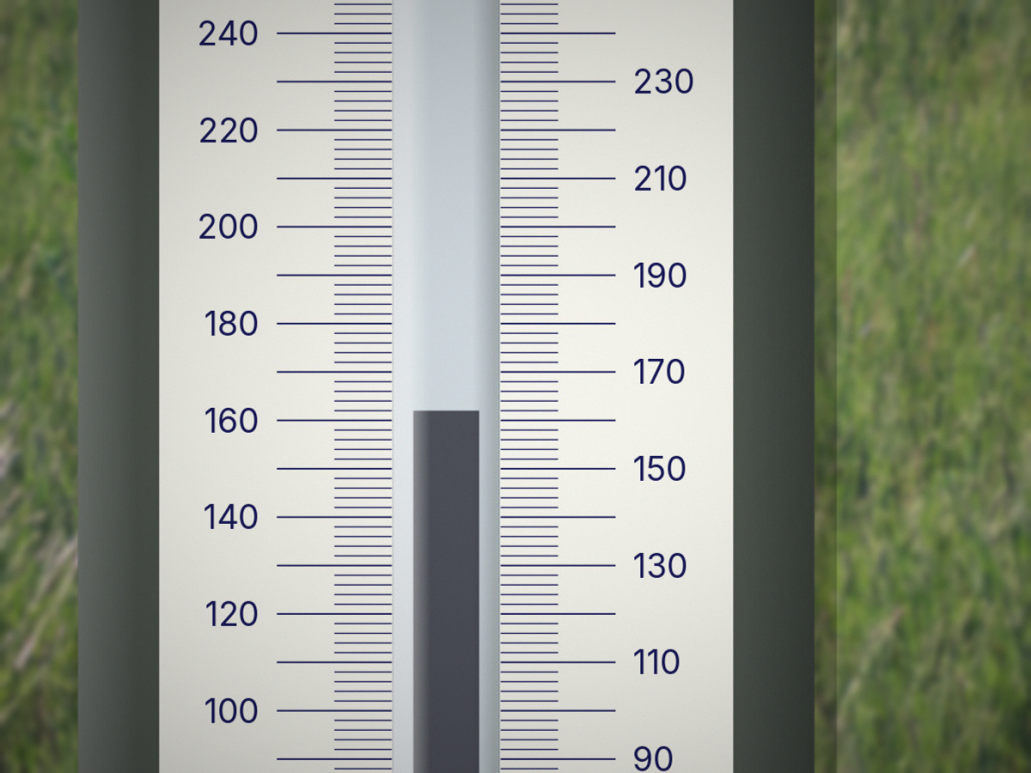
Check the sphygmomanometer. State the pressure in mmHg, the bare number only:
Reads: 162
